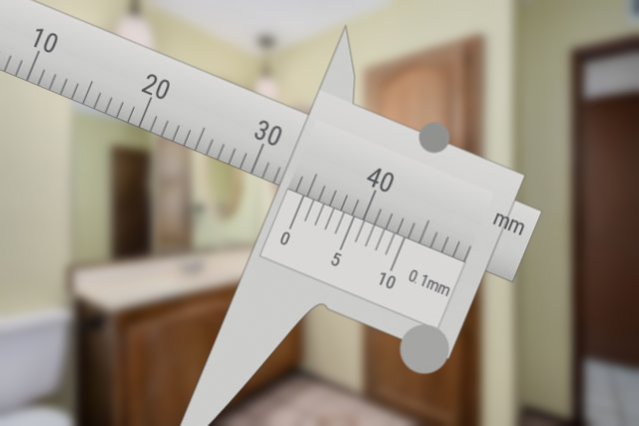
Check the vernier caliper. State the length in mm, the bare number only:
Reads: 34.7
